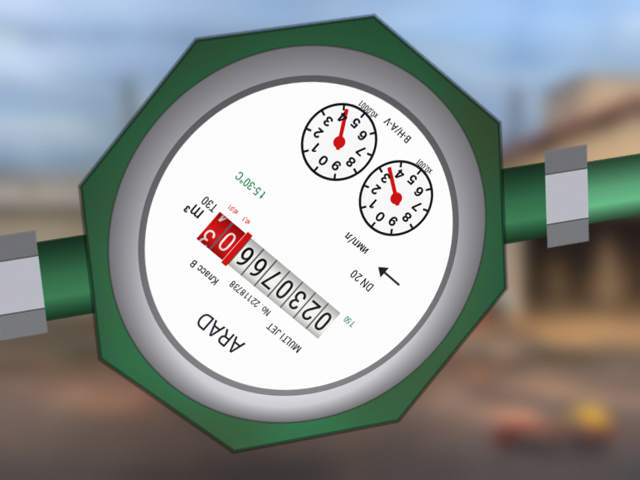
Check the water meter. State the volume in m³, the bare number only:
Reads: 230766.0334
